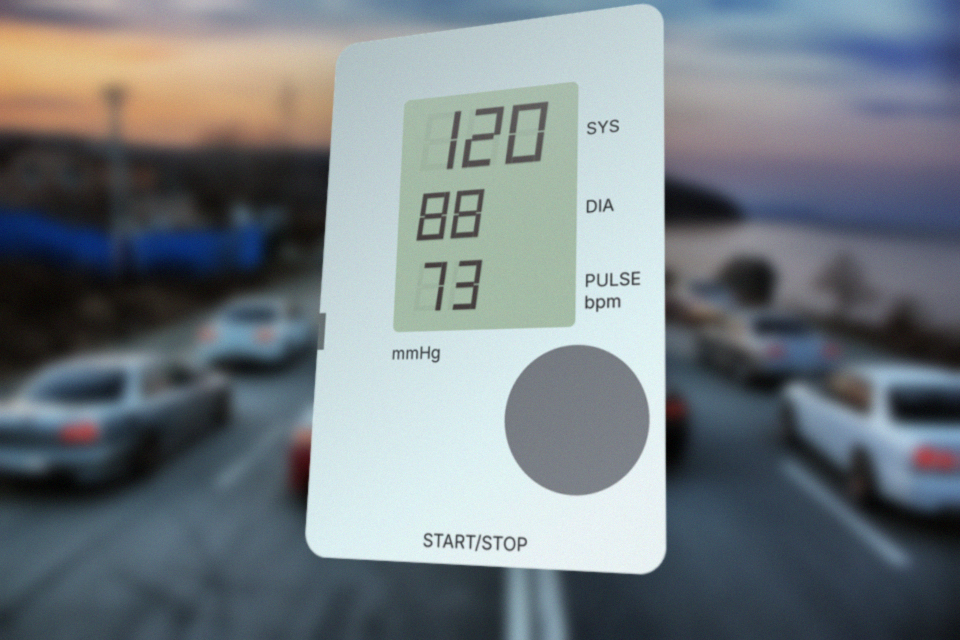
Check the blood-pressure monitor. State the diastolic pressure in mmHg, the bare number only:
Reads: 88
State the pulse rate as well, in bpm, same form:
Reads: 73
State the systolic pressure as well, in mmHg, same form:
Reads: 120
